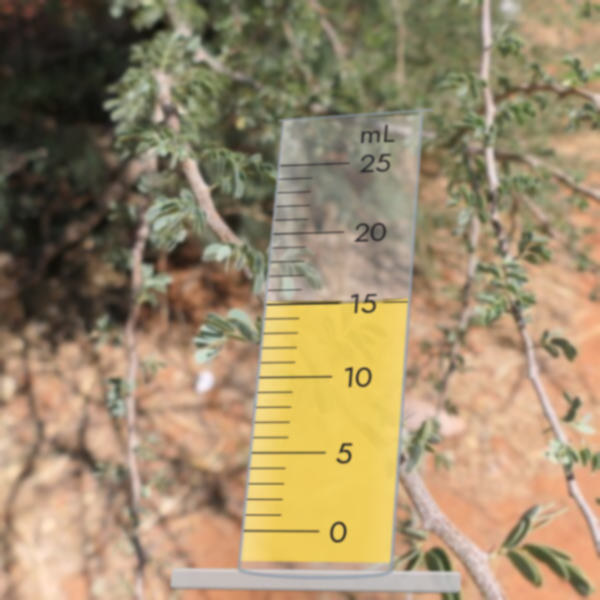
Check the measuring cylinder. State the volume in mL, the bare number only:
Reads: 15
